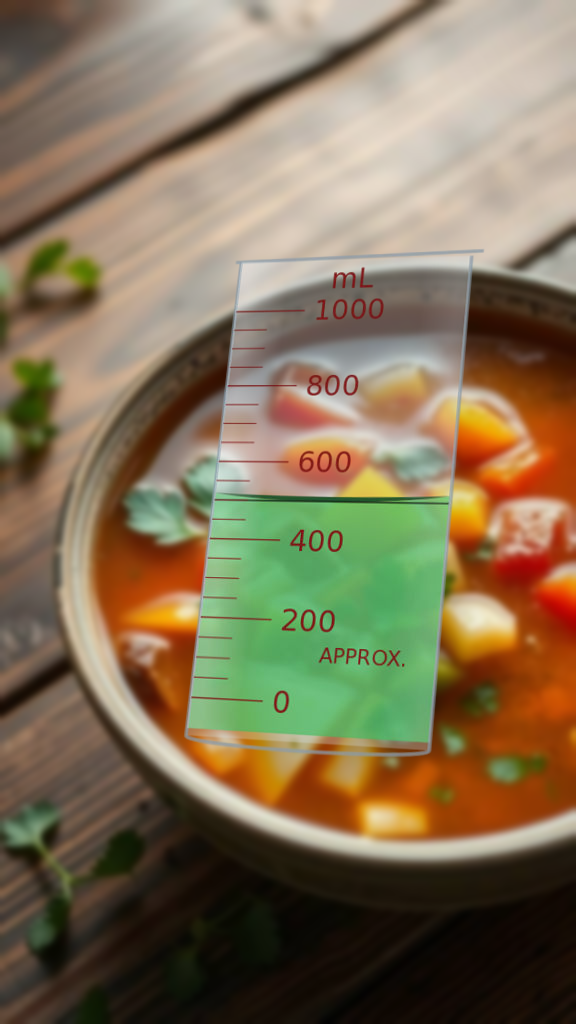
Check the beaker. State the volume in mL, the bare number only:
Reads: 500
